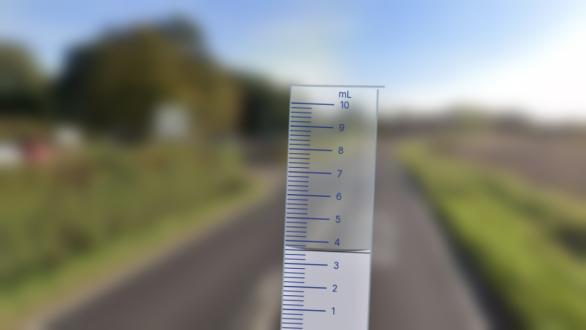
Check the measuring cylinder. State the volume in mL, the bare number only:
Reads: 3.6
